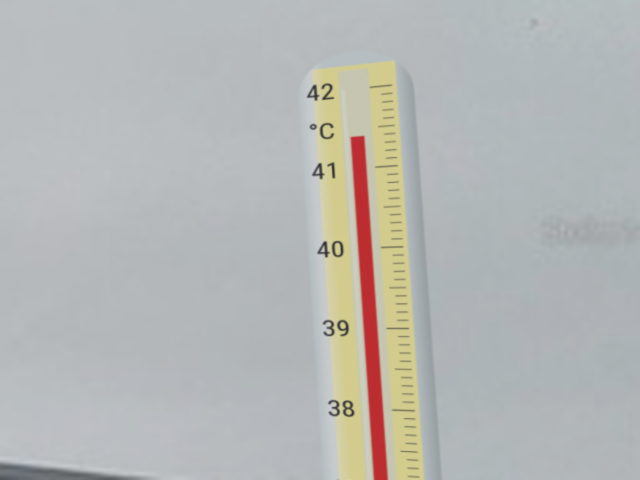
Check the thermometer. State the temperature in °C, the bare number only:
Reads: 41.4
